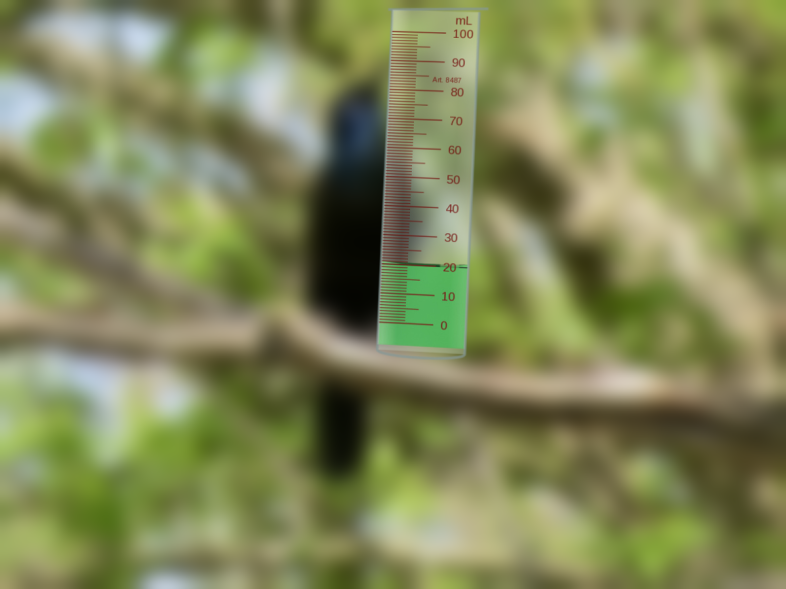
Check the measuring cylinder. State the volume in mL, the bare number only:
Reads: 20
